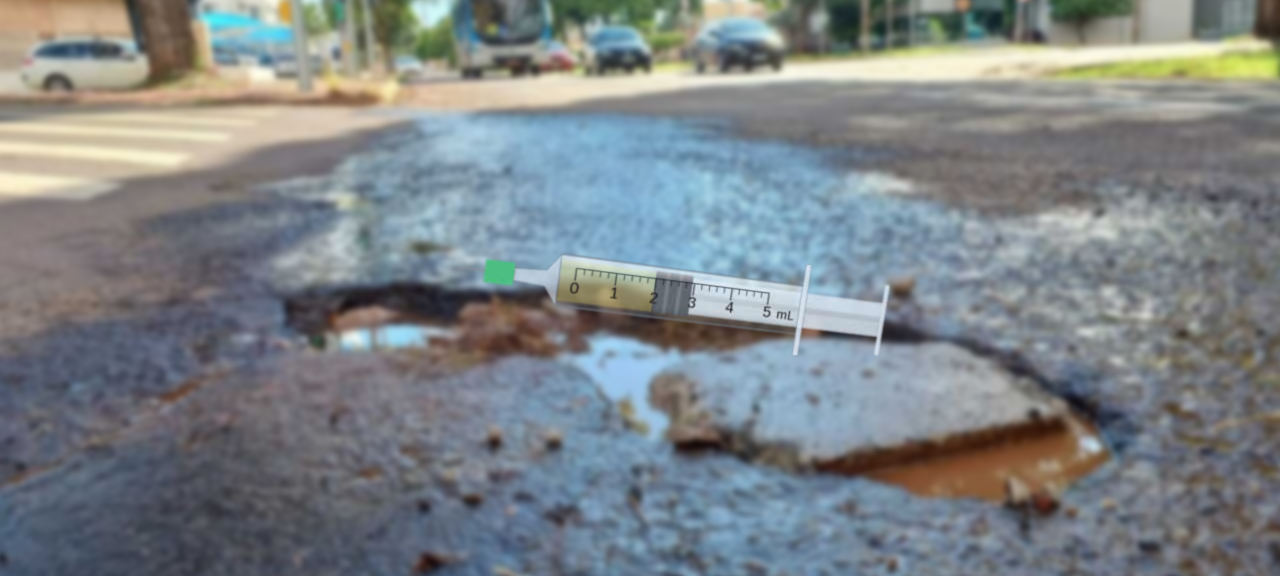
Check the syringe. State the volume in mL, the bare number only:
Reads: 2
